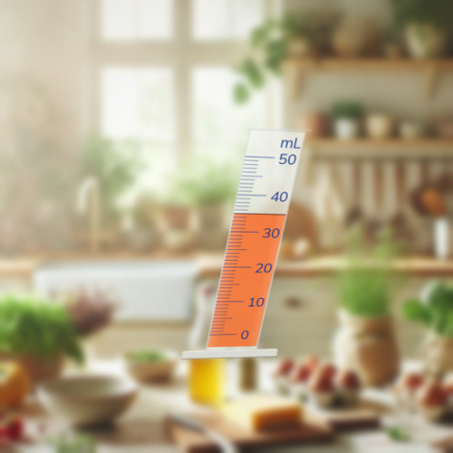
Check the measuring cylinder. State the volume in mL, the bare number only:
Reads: 35
